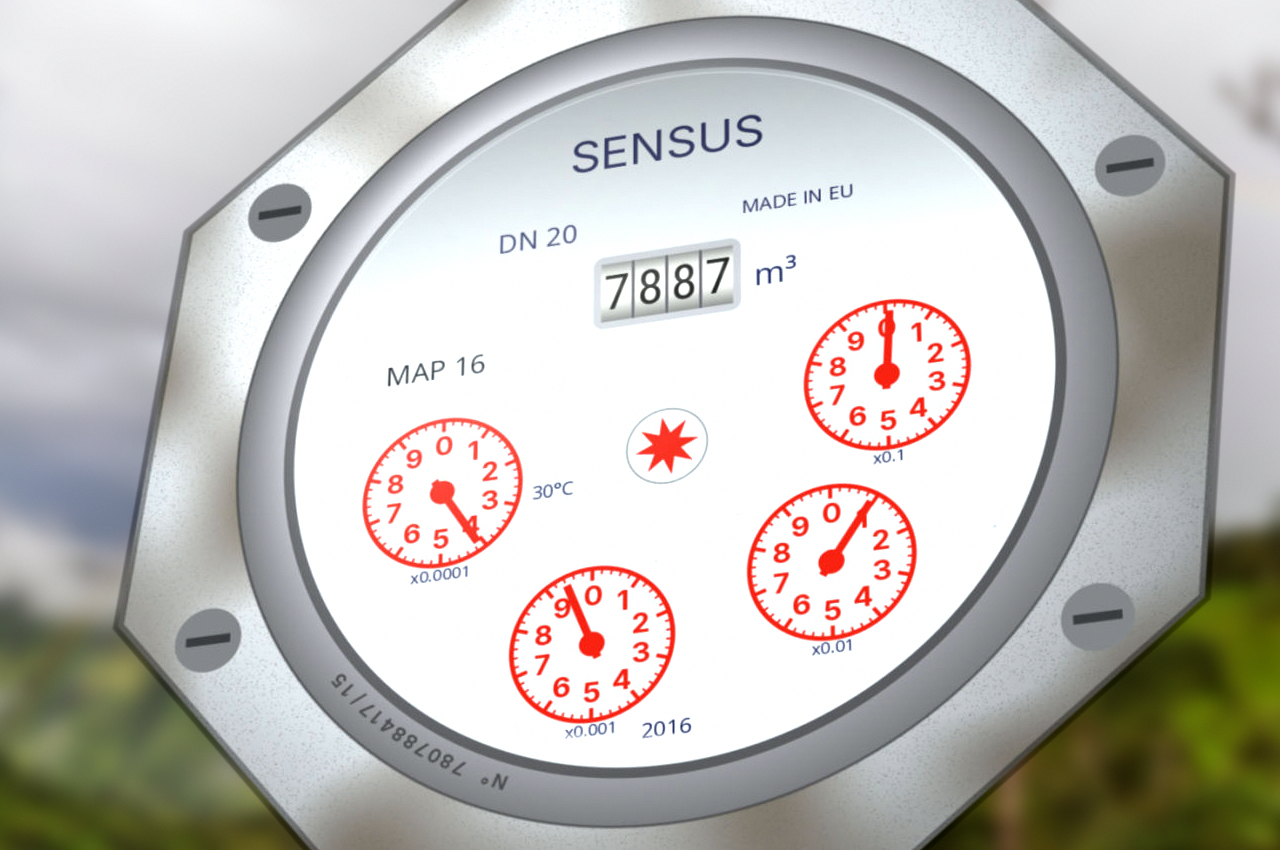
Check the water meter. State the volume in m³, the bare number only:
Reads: 7887.0094
